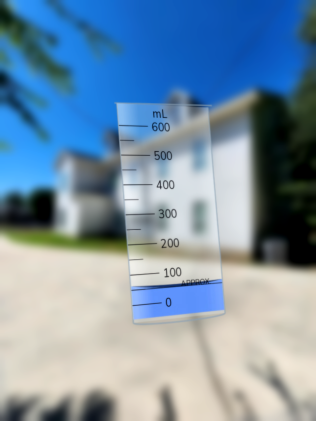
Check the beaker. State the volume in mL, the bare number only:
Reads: 50
